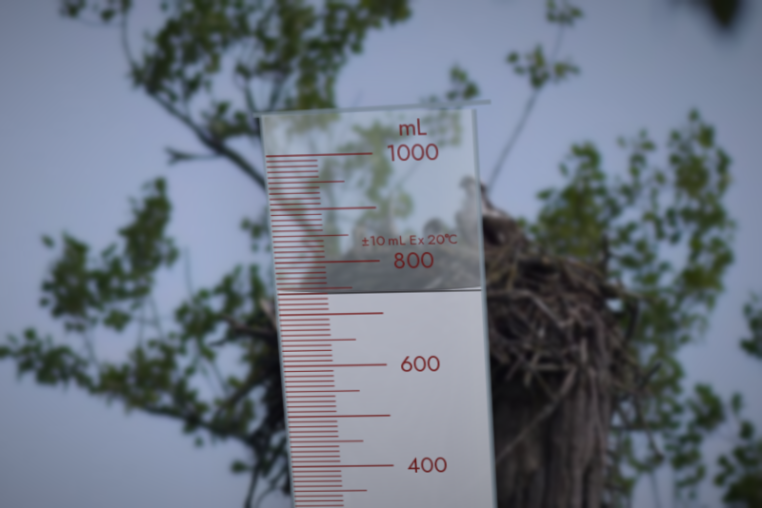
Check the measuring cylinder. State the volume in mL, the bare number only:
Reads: 740
